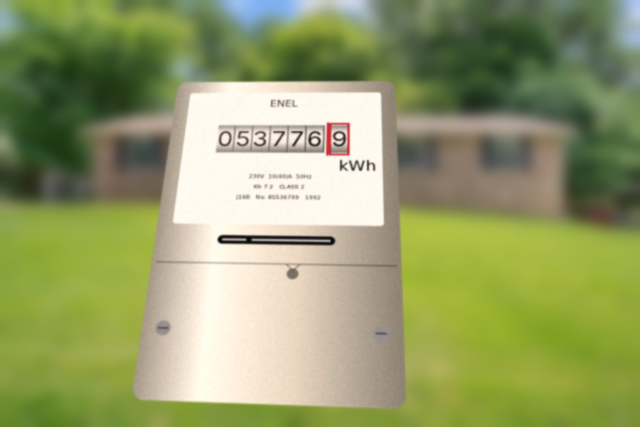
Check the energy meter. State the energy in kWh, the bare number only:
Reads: 53776.9
